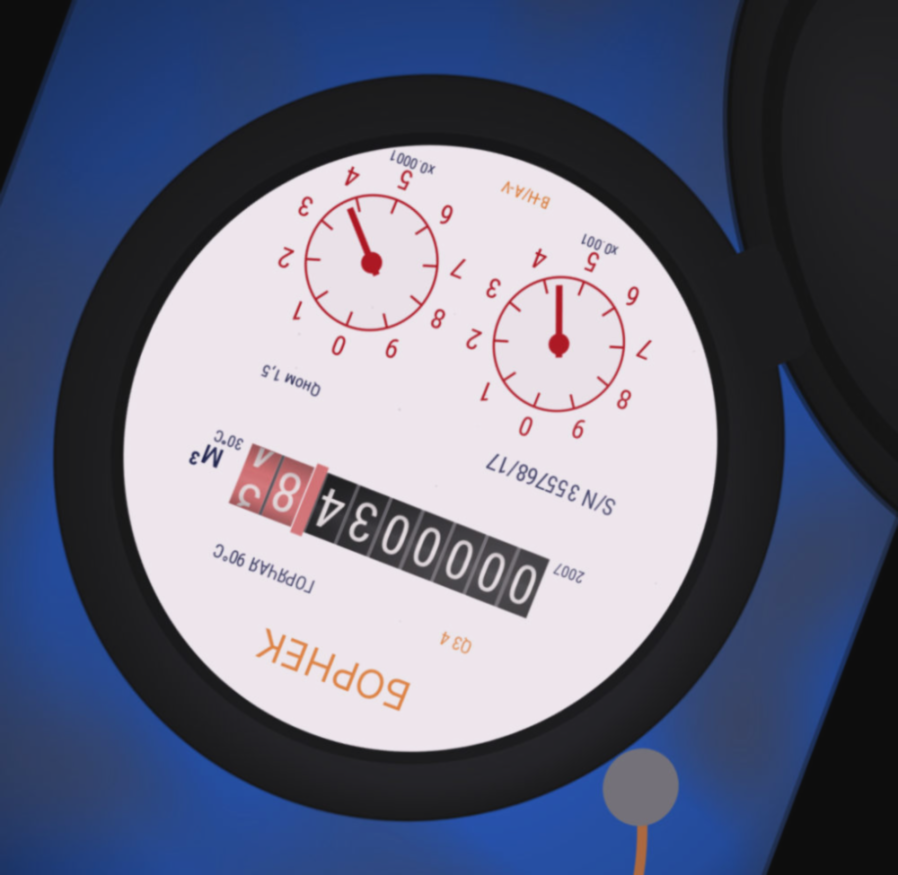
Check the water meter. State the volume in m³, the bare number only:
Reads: 34.8343
